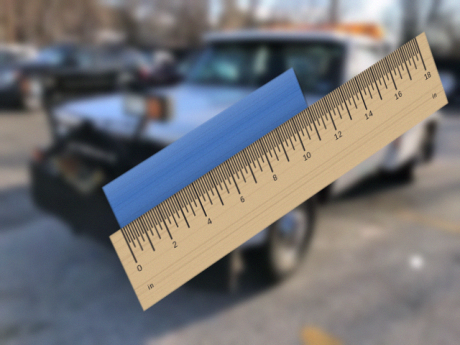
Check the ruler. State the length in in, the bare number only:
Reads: 11
